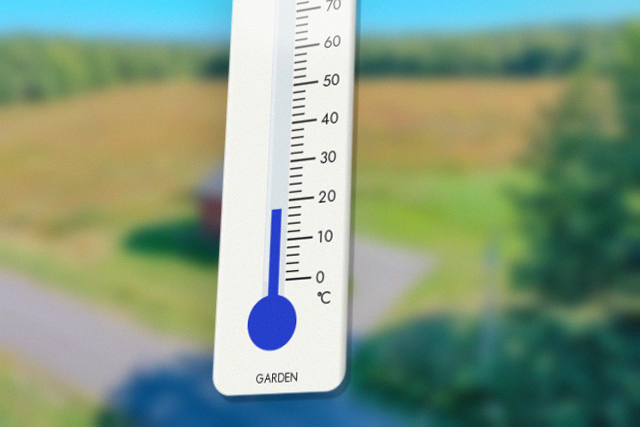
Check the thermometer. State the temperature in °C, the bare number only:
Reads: 18
